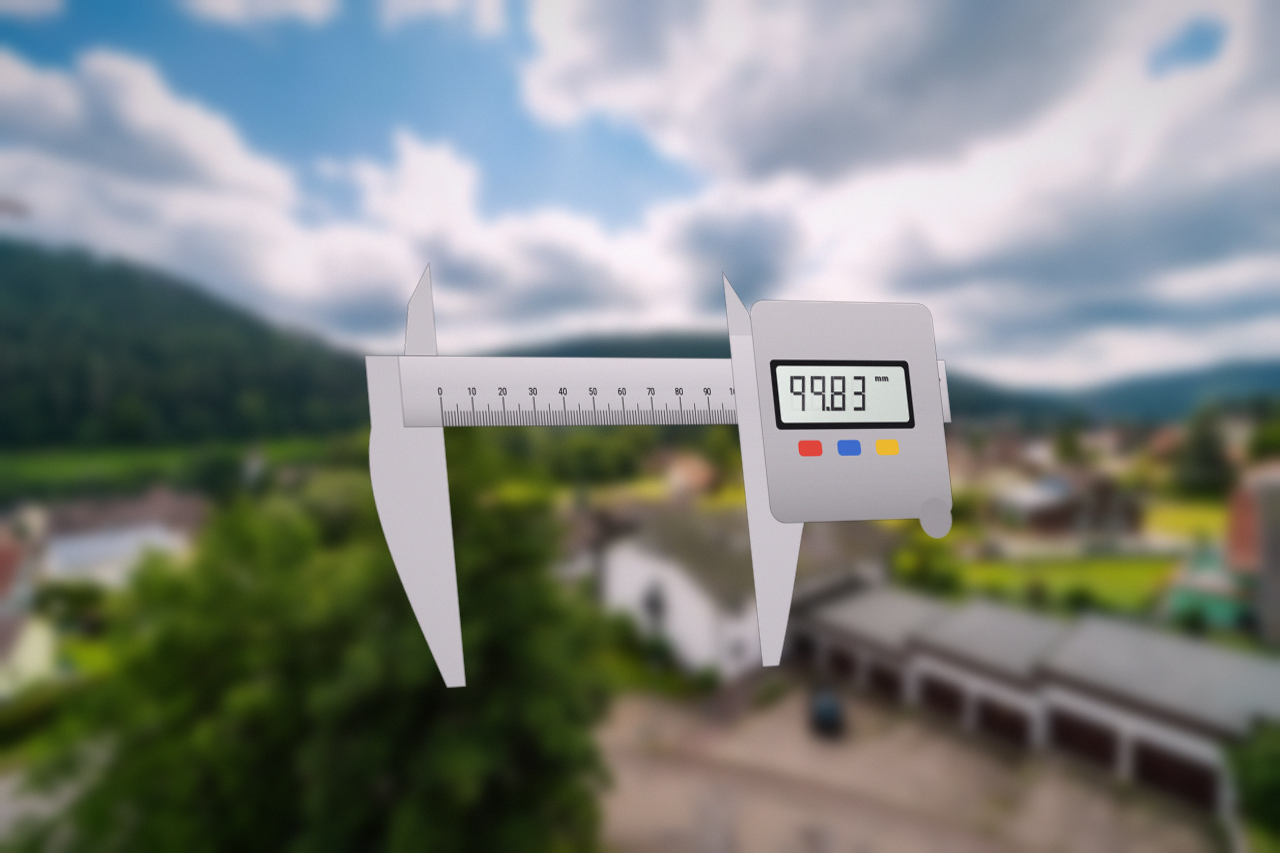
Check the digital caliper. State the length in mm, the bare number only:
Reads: 99.83
